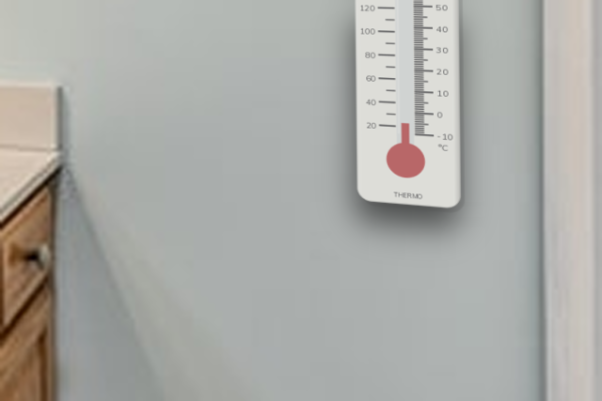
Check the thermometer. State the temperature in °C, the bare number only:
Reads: -5
